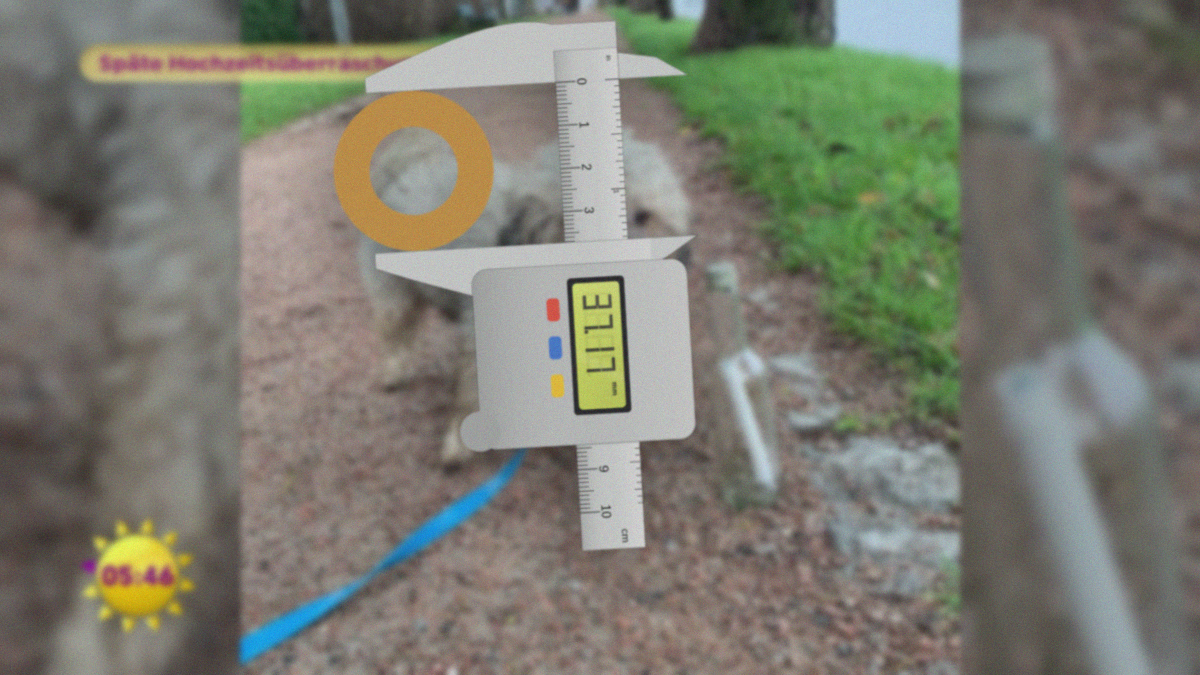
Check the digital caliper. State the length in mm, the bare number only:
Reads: 37.17
